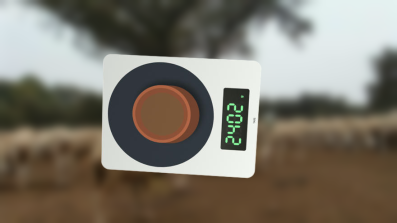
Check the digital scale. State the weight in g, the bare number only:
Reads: 2402
